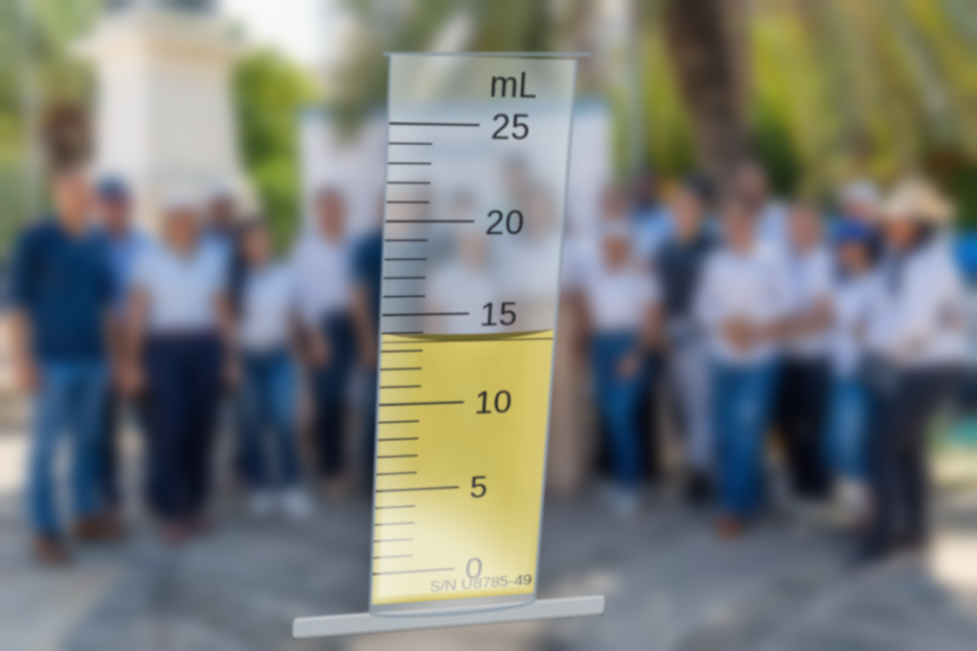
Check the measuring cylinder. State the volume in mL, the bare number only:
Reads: 13.5
